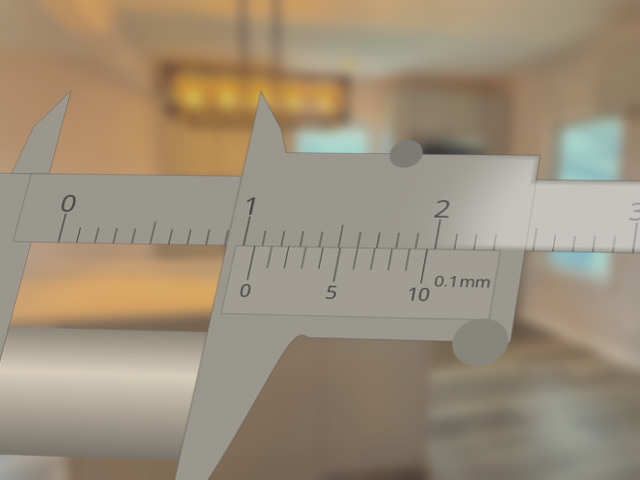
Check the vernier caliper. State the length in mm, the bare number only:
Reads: 10.6
